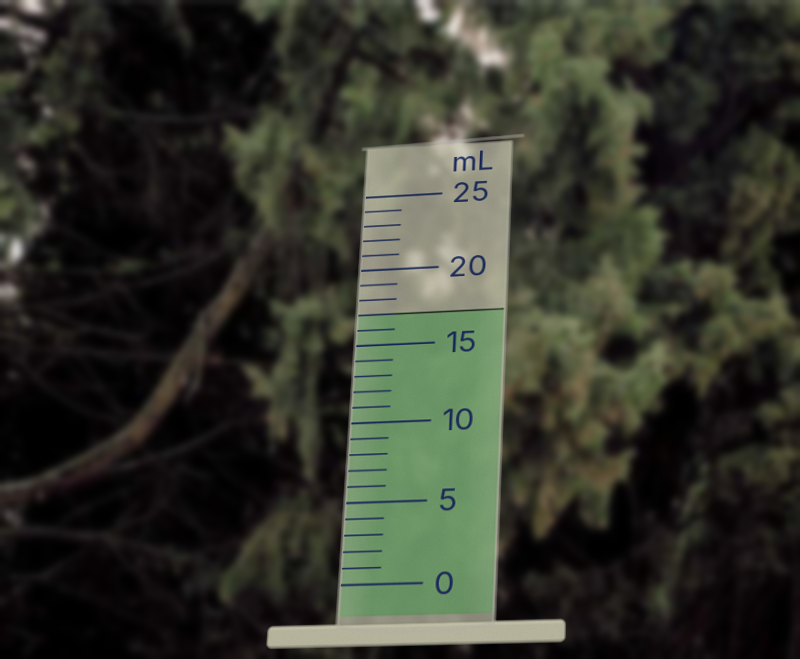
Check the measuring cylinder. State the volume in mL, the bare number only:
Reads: 17
